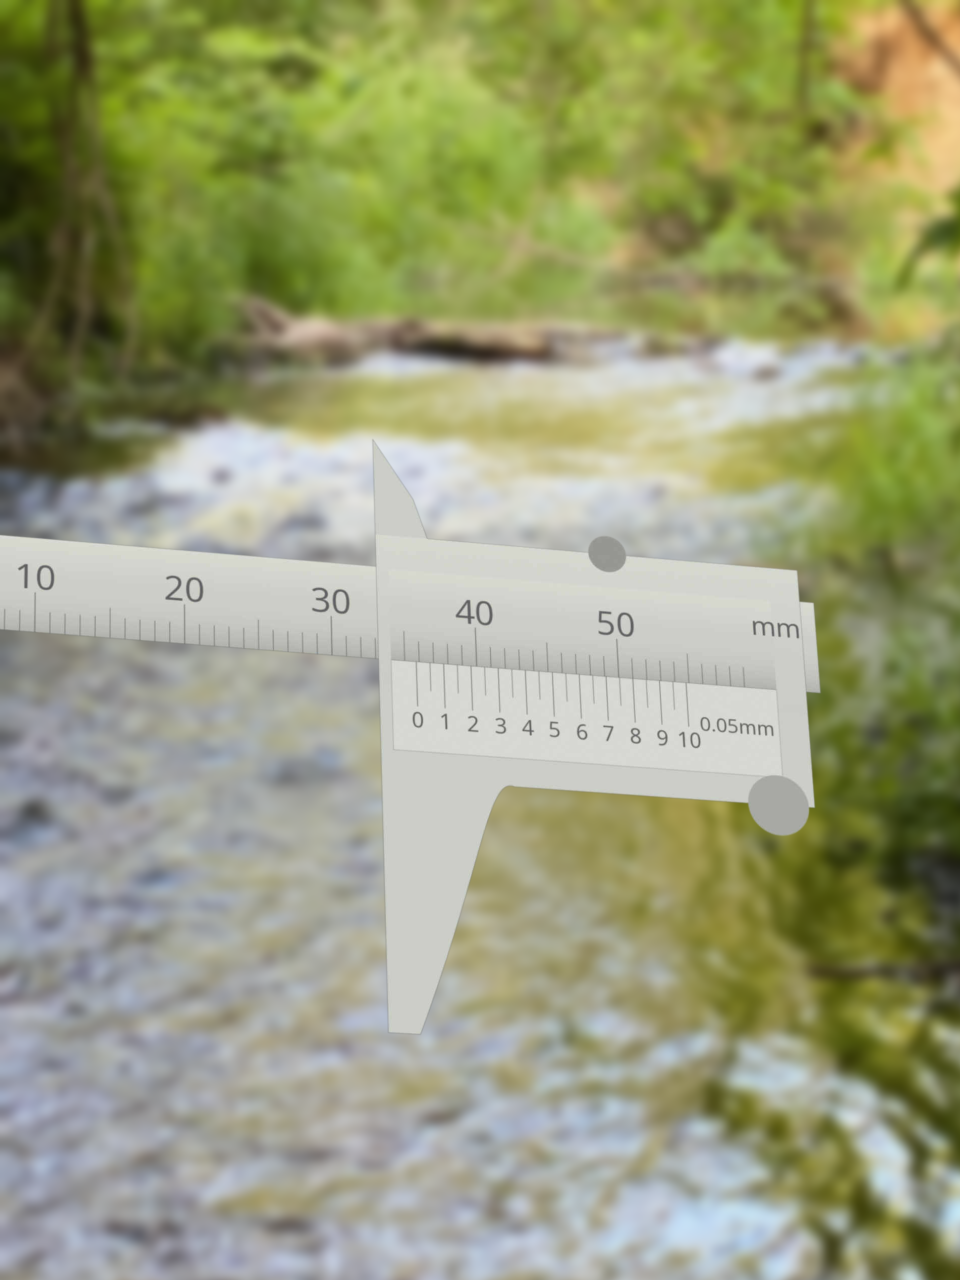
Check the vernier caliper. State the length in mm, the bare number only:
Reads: 35.8
